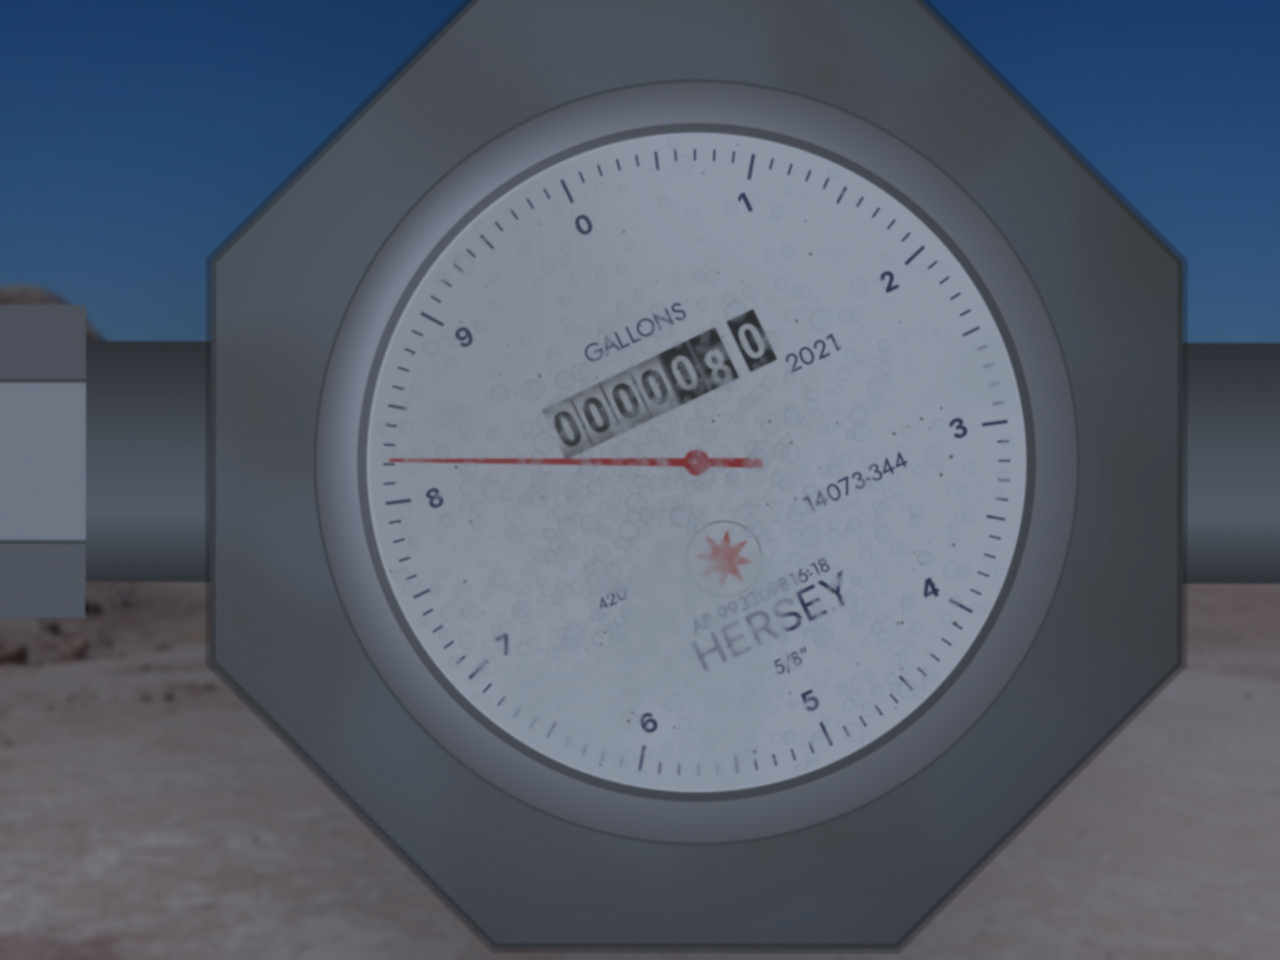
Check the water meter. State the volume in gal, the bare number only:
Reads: 78.2
